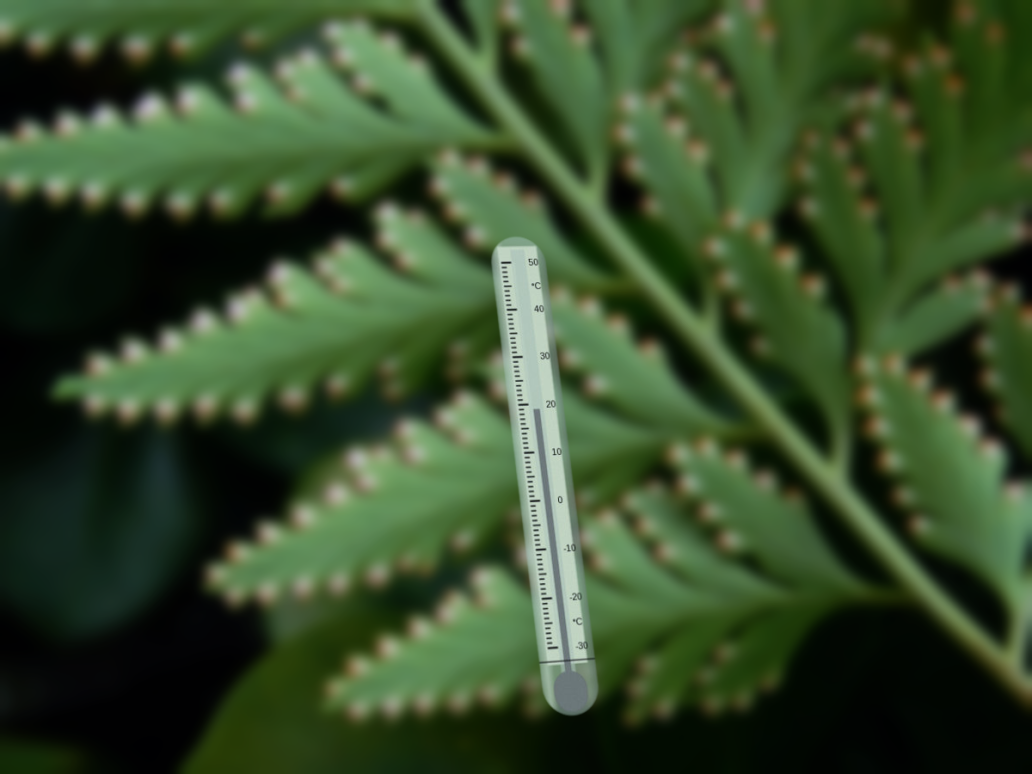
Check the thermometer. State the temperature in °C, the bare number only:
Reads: 19
